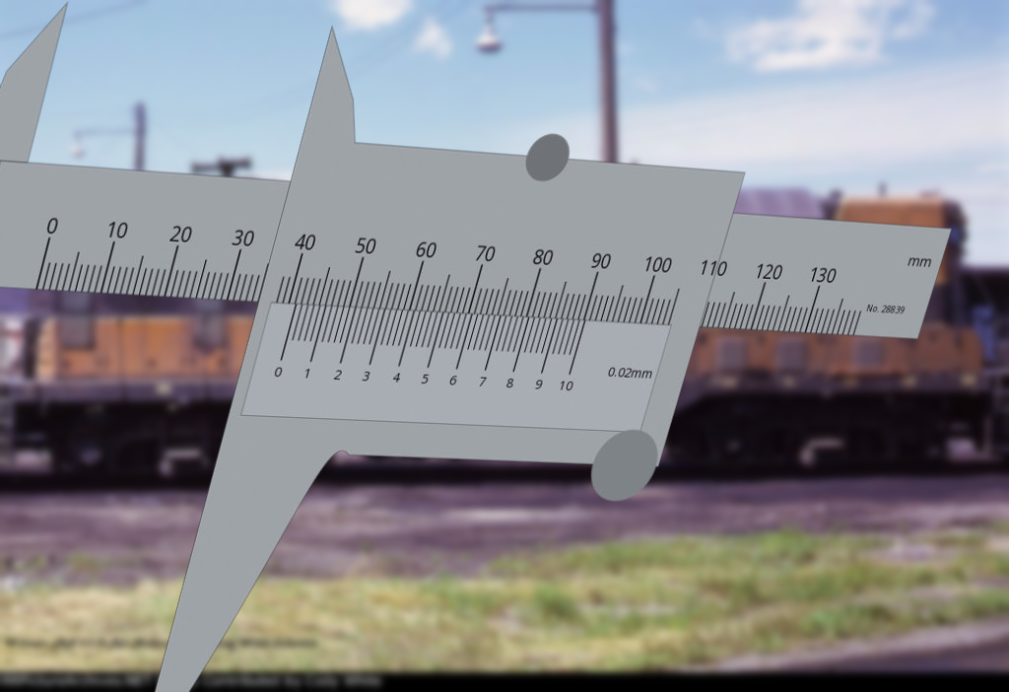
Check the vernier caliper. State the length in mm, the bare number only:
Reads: 41.2
